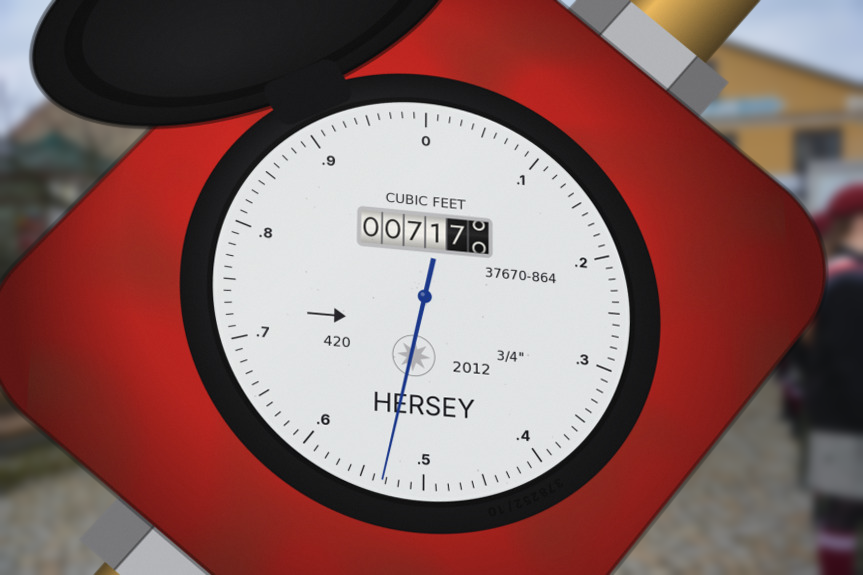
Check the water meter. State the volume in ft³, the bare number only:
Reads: 7178.53
